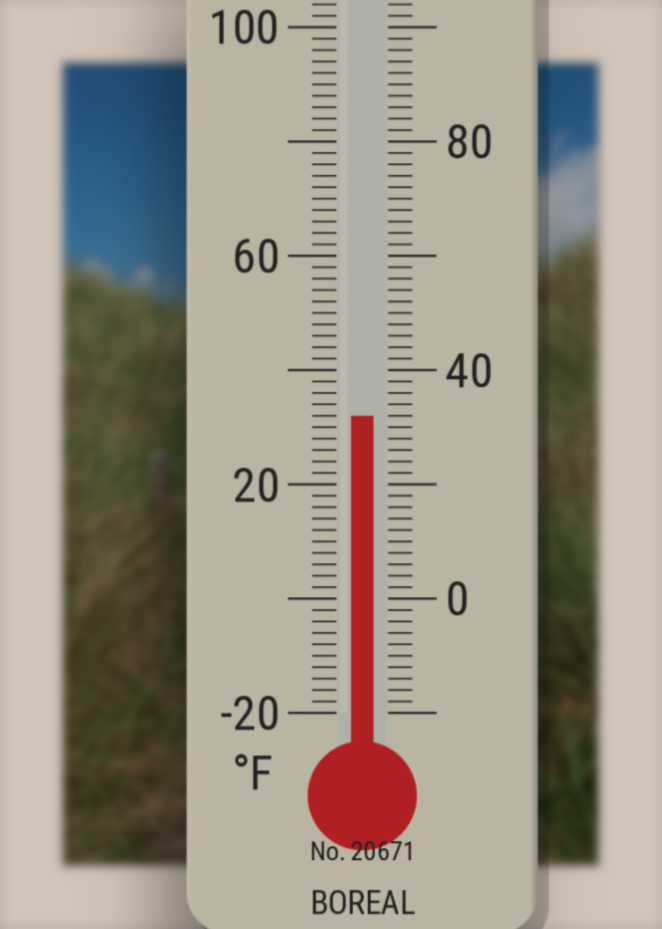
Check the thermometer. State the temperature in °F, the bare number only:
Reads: 32
